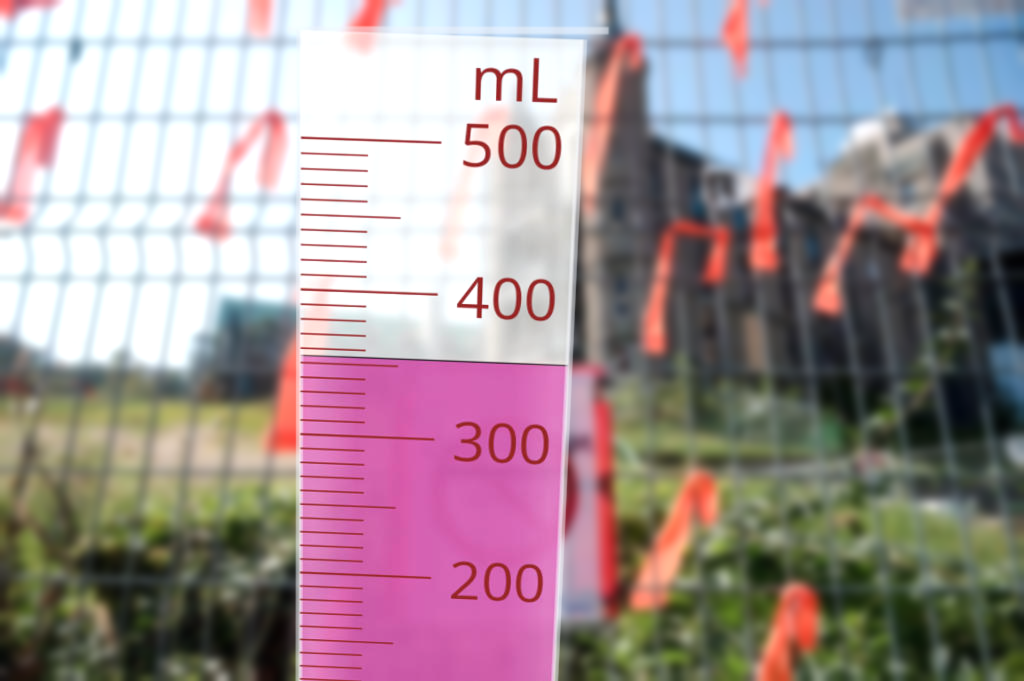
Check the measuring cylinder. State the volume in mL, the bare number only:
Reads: 355
